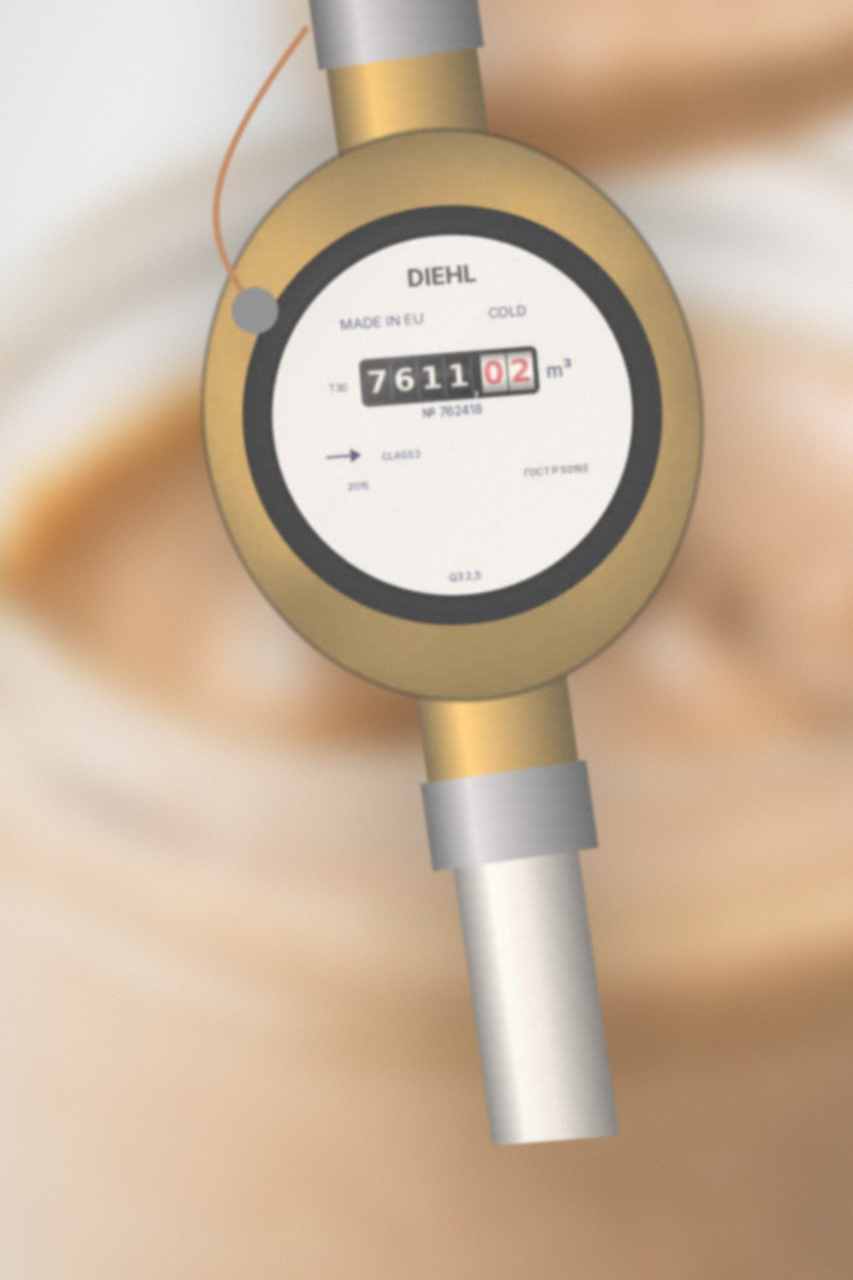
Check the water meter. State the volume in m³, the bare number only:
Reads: 7611.02
